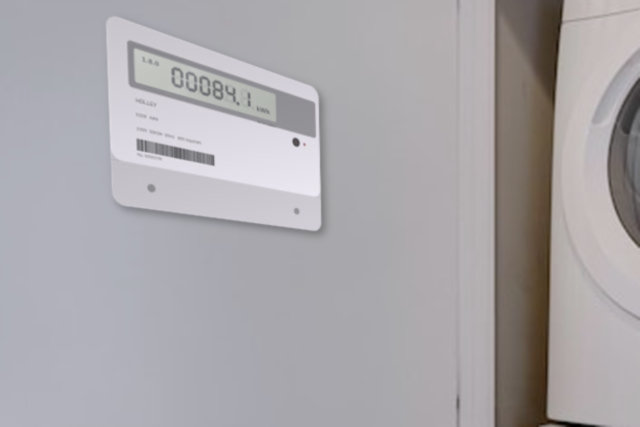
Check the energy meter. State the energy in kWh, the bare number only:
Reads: 84.1
